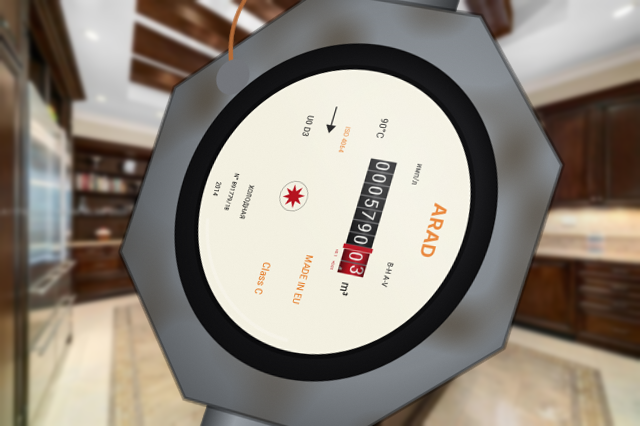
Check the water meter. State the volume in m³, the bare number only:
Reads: 5790.03
